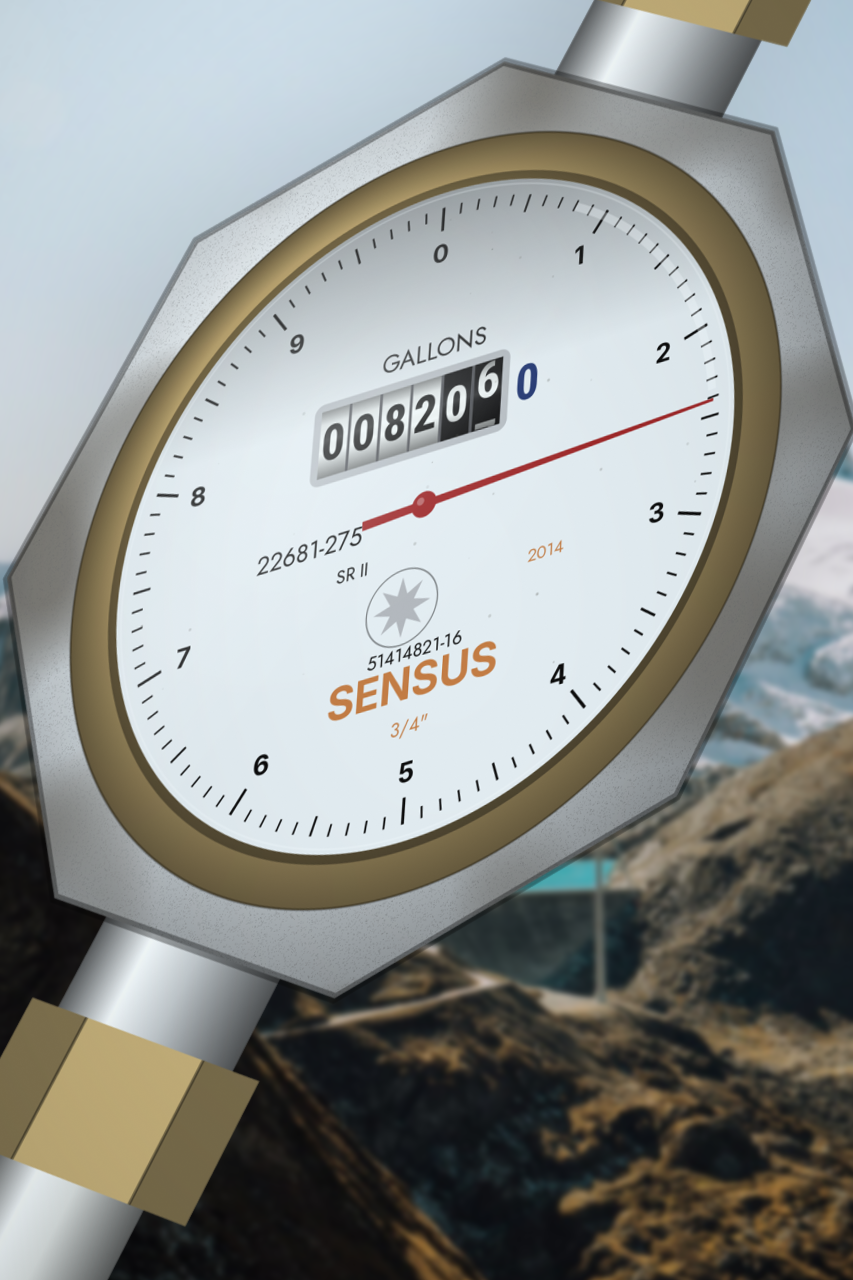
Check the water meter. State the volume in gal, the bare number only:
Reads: 82062.4
